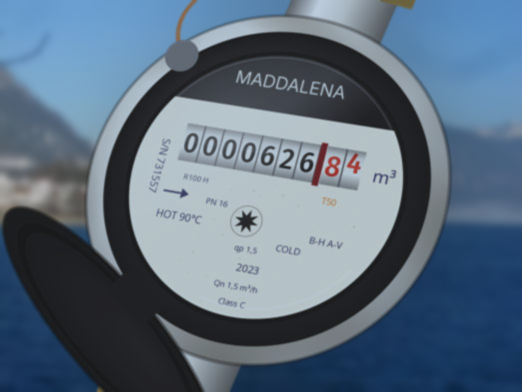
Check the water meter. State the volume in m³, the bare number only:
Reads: 626.84
